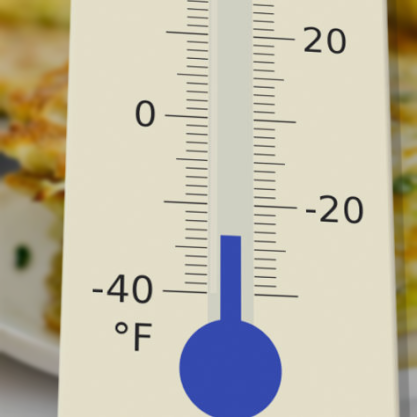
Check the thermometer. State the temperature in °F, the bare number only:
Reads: -27
